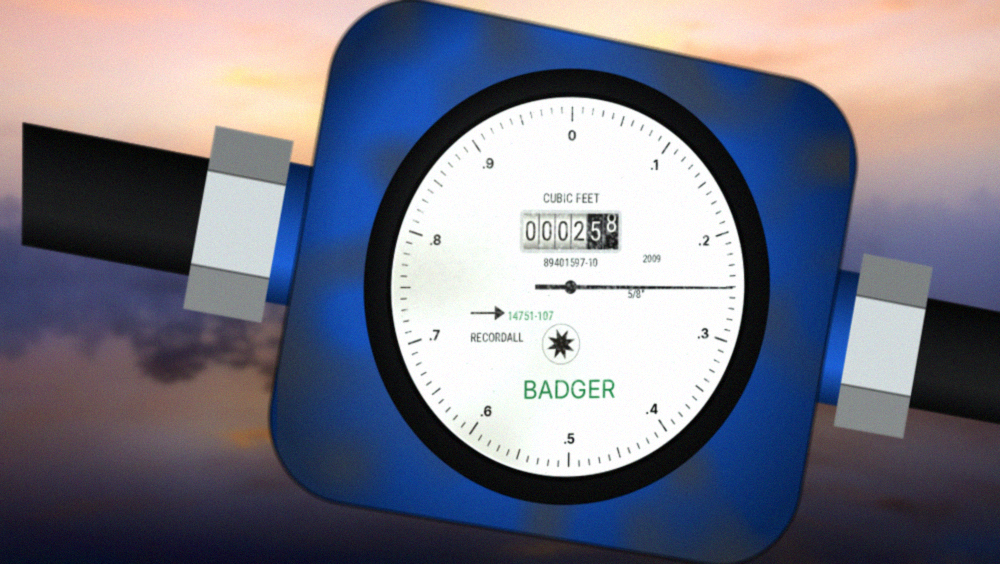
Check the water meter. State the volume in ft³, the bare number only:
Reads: 258.25
